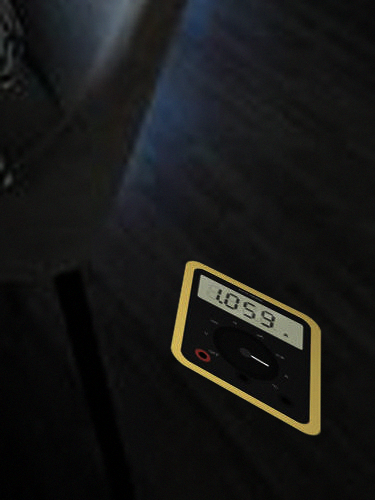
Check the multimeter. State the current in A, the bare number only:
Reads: 1.059
